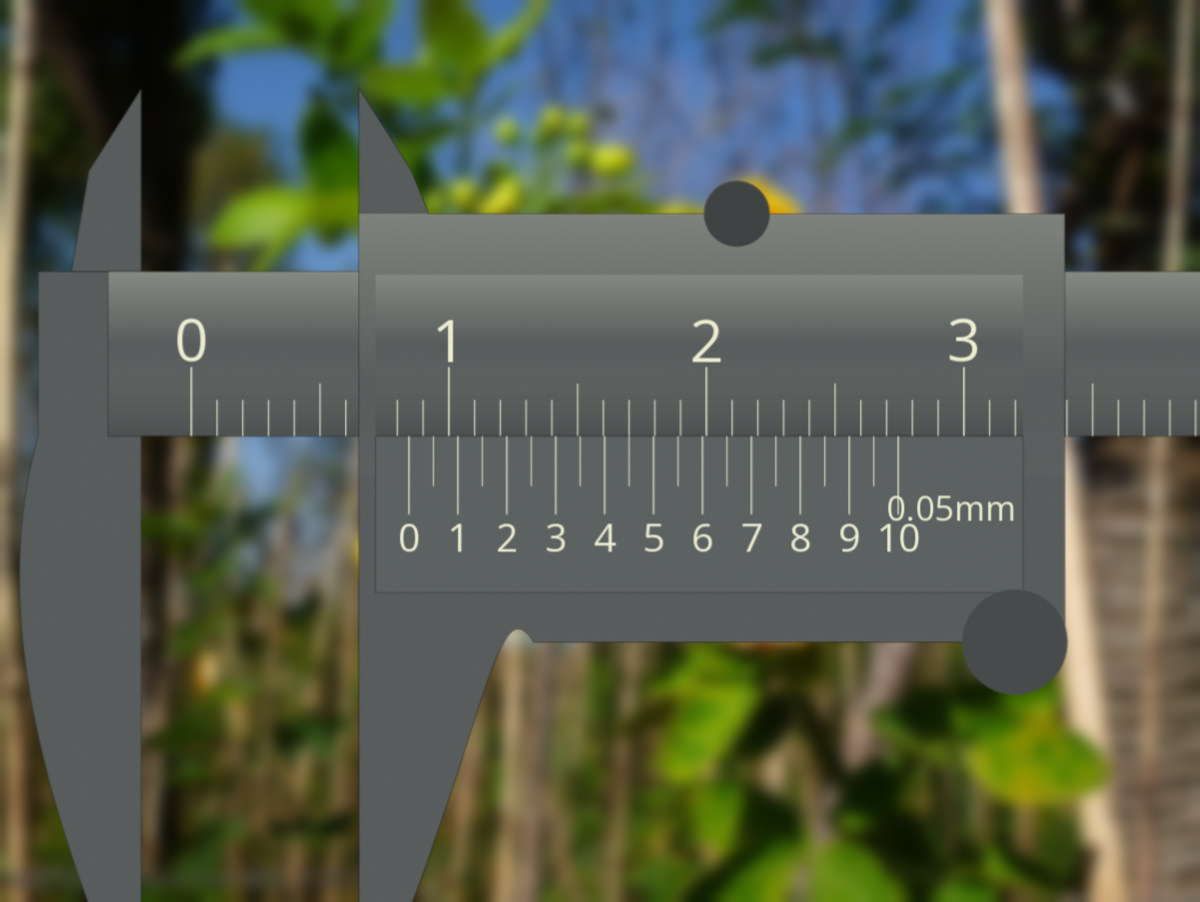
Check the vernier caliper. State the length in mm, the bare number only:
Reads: 8.45
